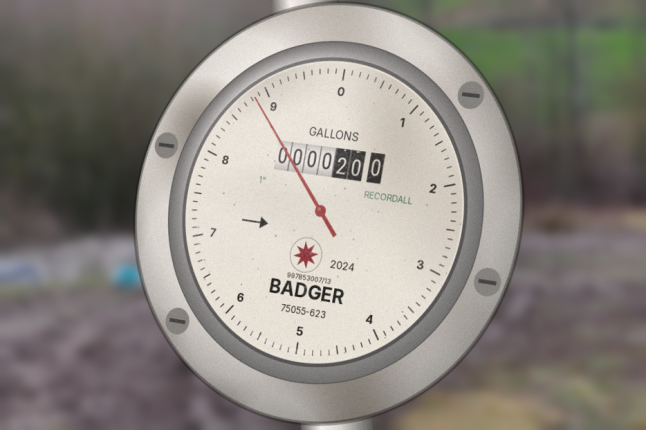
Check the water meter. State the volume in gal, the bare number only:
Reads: 198.8
